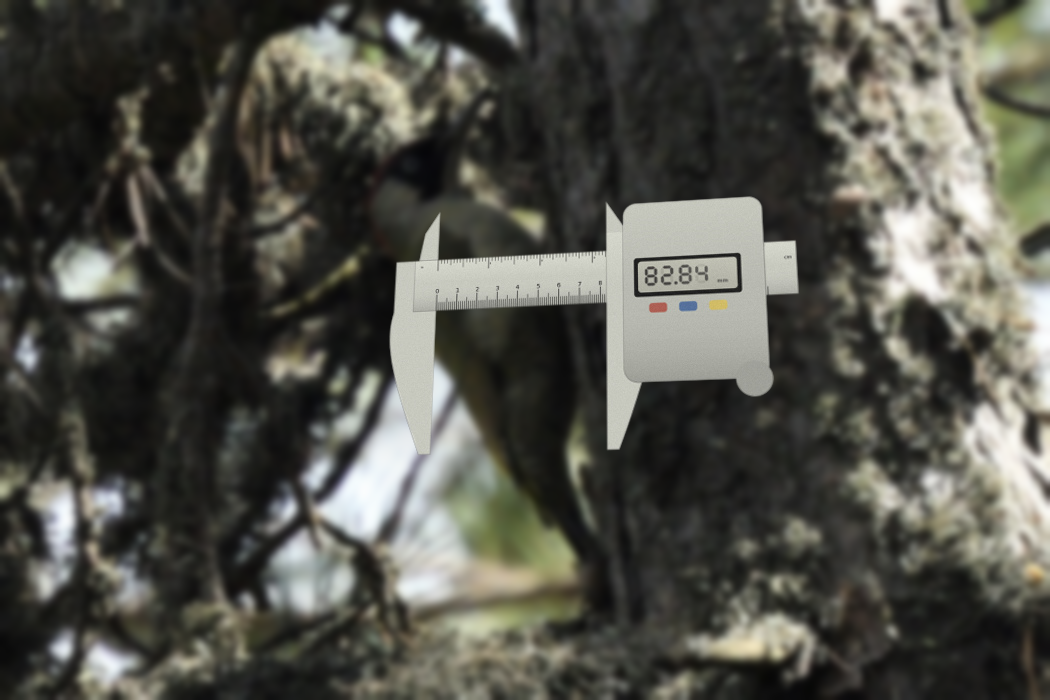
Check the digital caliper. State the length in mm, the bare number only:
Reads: 82.84
